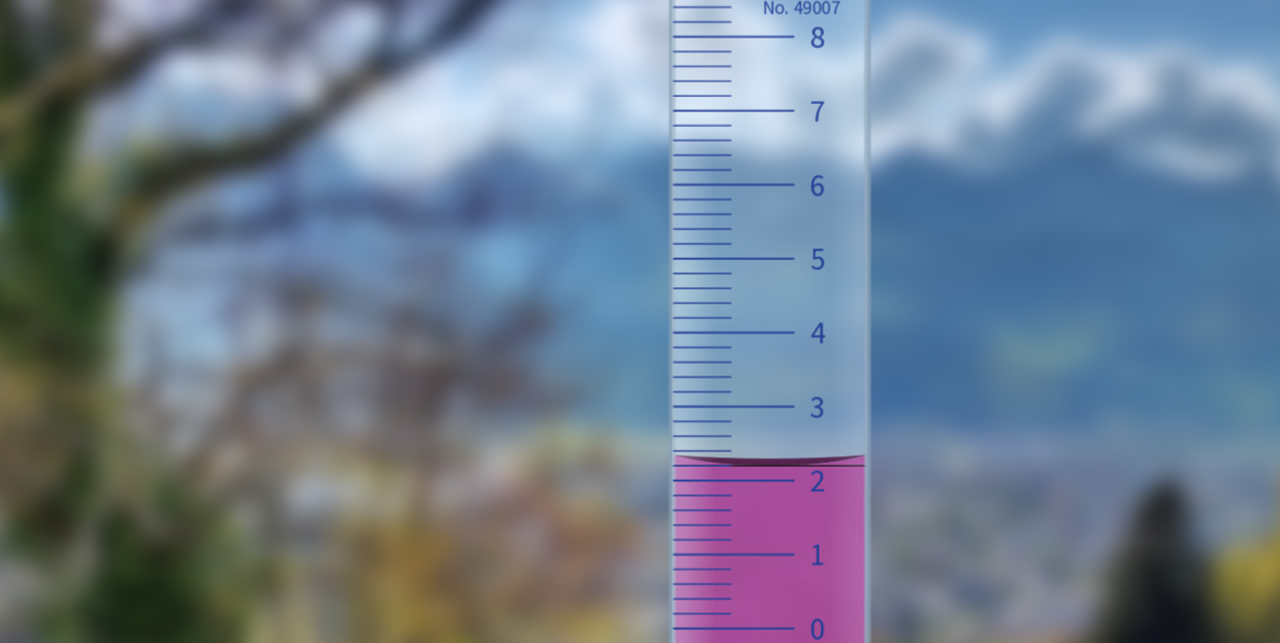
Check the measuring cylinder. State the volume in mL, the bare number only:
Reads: 2.2
